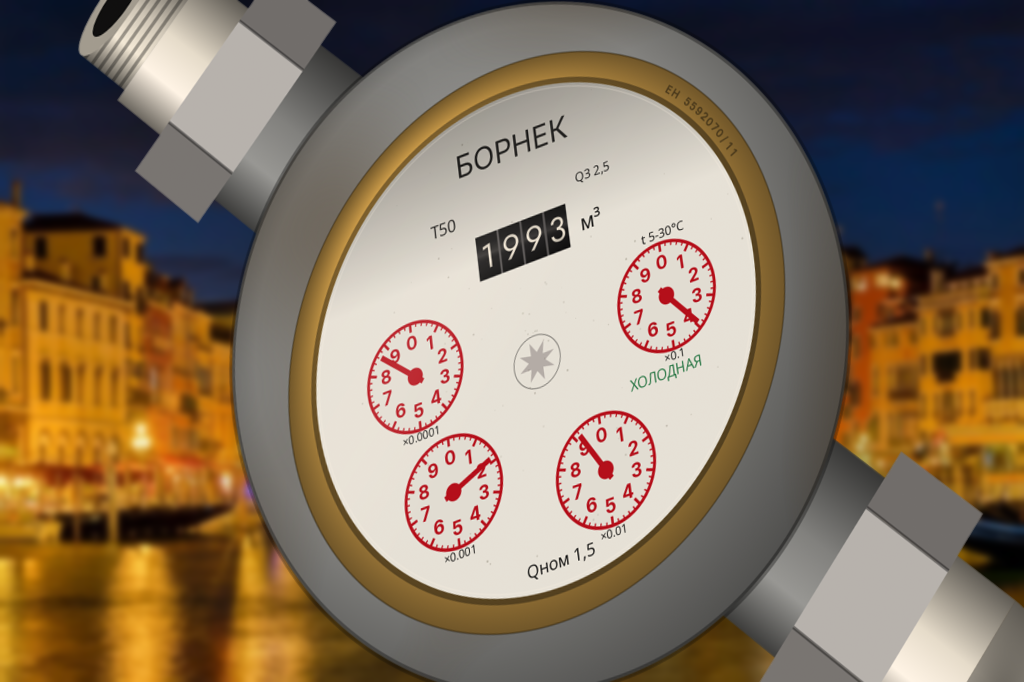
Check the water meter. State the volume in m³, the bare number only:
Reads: 1993.3918
